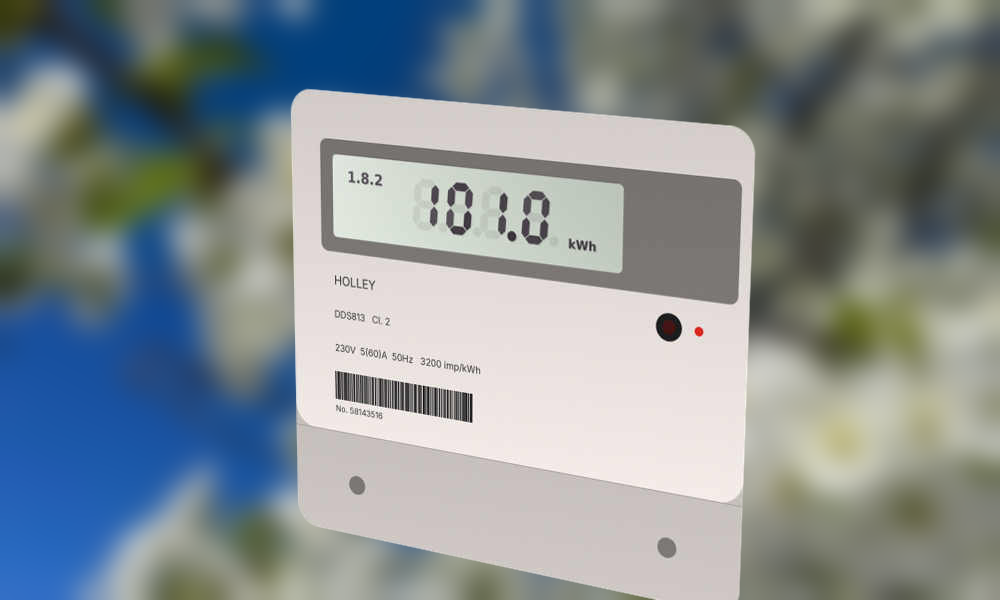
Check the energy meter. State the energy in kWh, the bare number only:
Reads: 101.0
